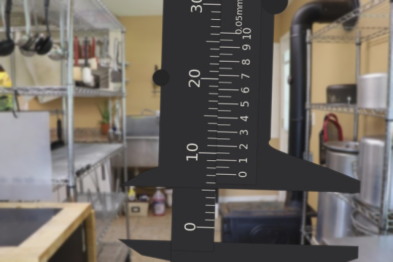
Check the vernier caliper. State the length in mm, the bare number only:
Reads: 7.2
